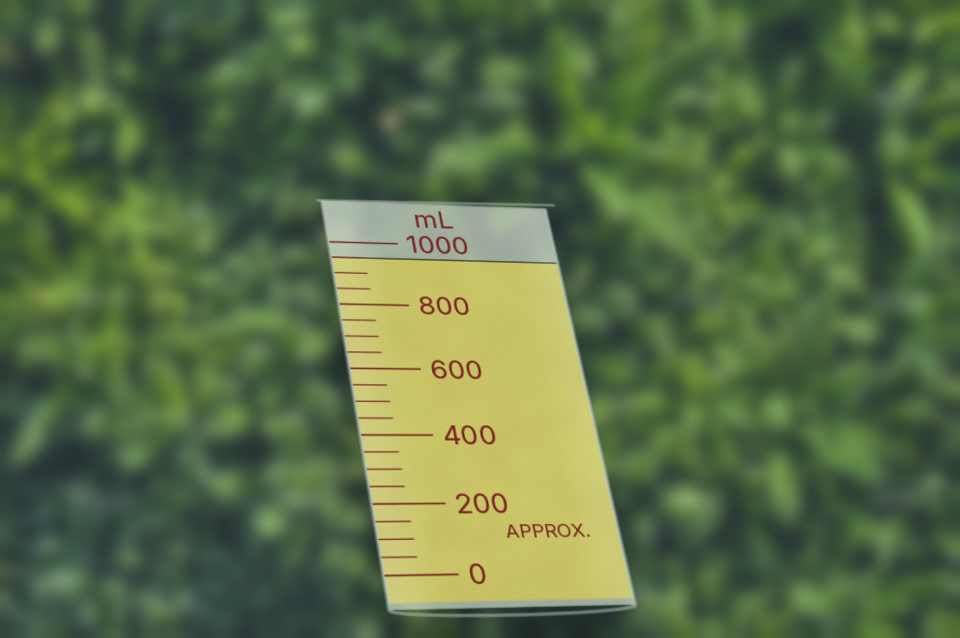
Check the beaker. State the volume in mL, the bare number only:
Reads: 950
